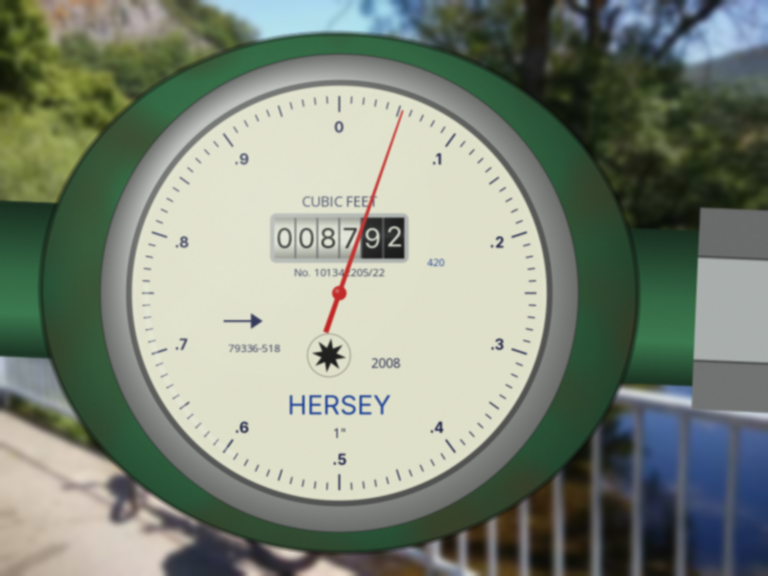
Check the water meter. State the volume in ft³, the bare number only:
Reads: 8792.05
